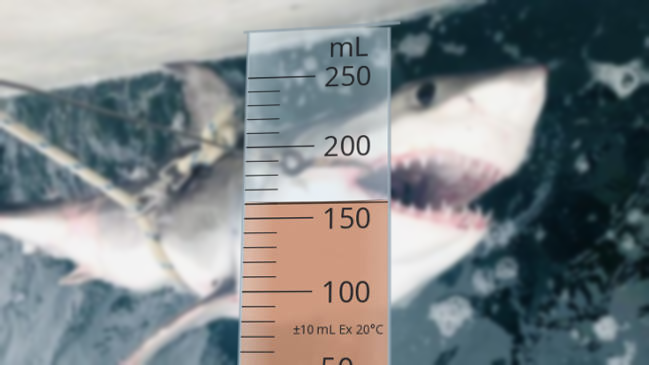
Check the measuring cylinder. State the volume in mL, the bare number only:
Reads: 160
